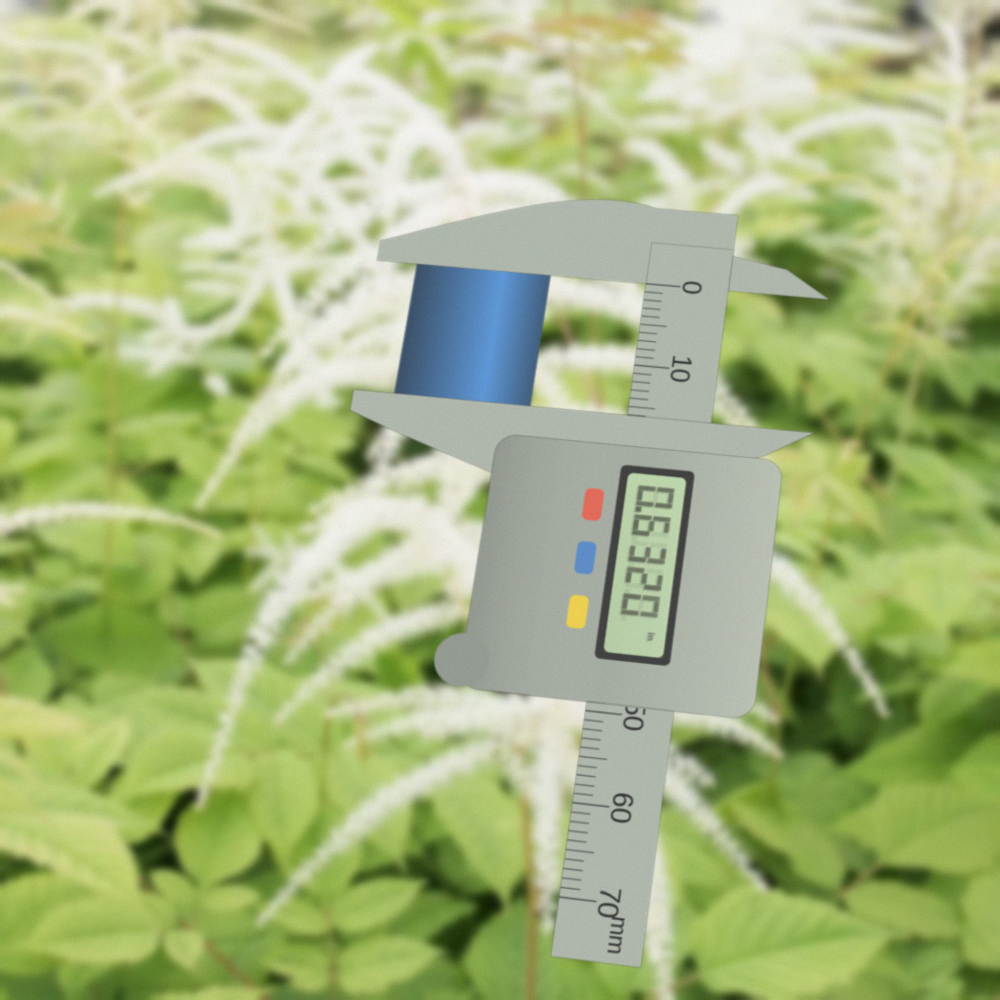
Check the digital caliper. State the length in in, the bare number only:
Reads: 0.6320
